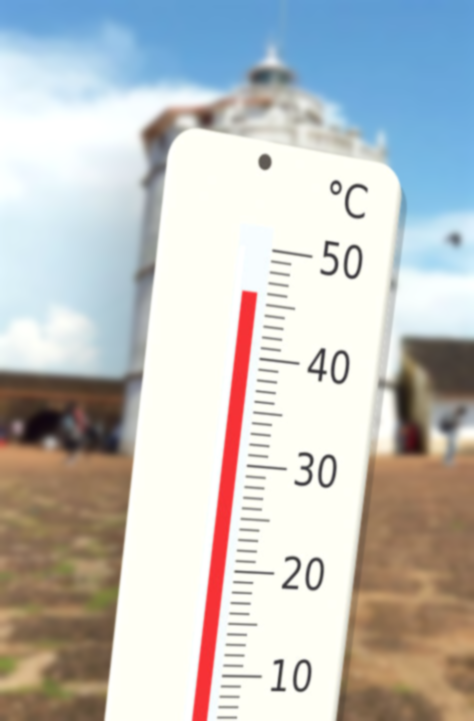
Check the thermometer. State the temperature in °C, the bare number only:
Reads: 46
